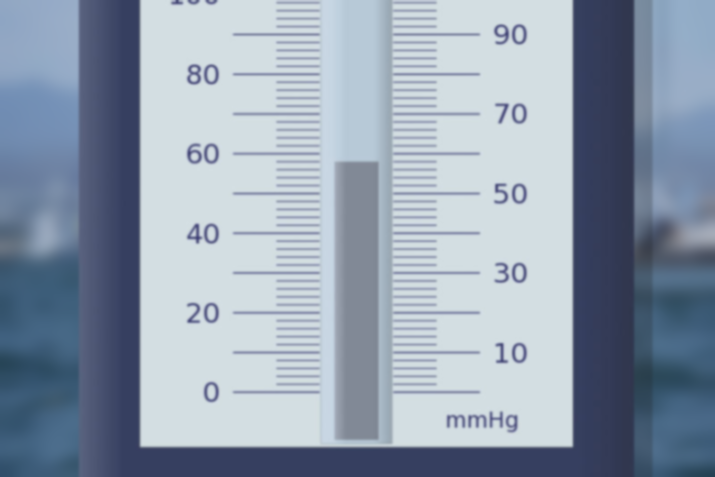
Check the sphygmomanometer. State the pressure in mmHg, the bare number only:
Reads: 58
